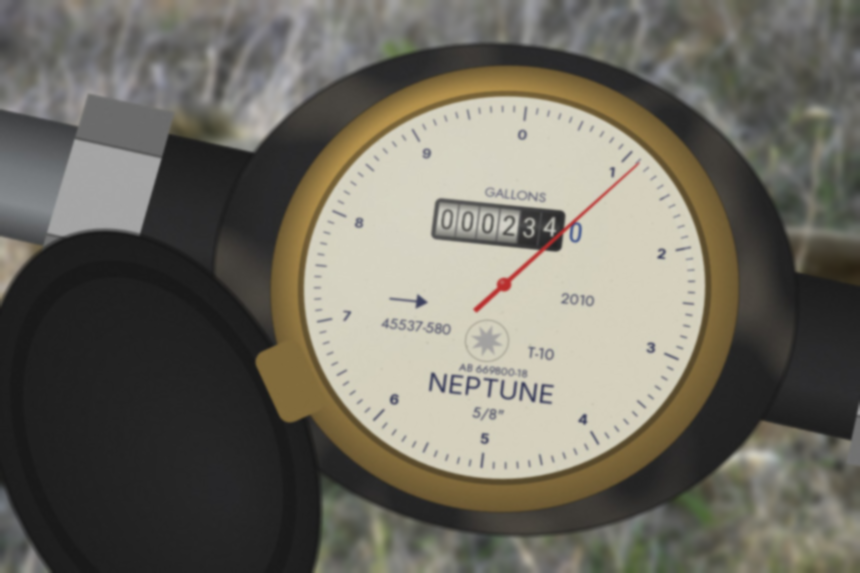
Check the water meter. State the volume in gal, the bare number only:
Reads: 2341.1
